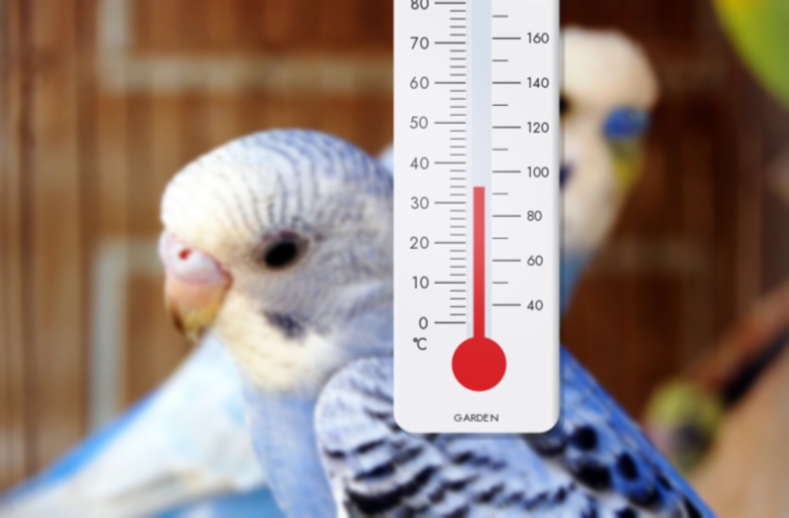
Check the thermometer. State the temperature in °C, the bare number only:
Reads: 34
